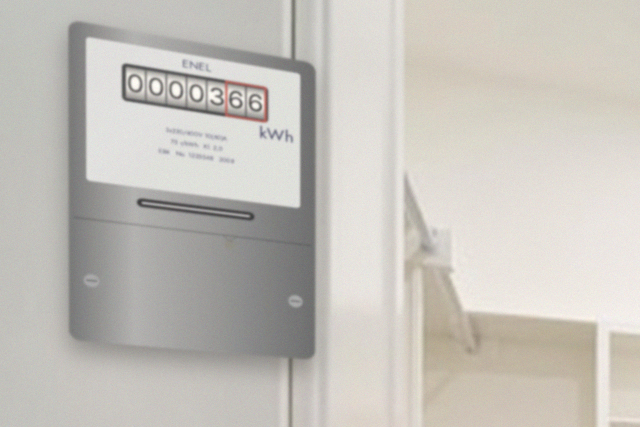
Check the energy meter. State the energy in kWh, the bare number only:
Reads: 3.66
